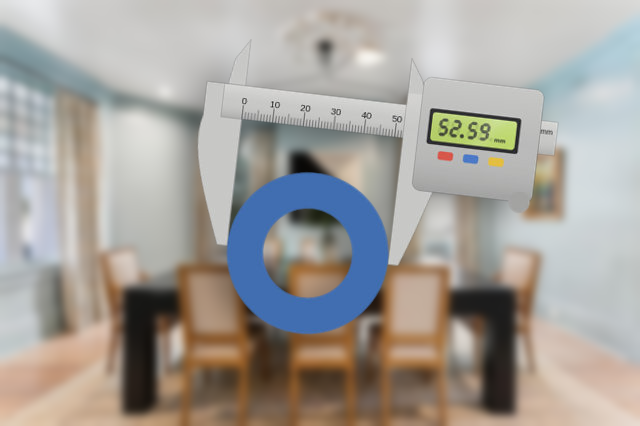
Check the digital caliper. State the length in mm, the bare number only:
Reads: 52.59
